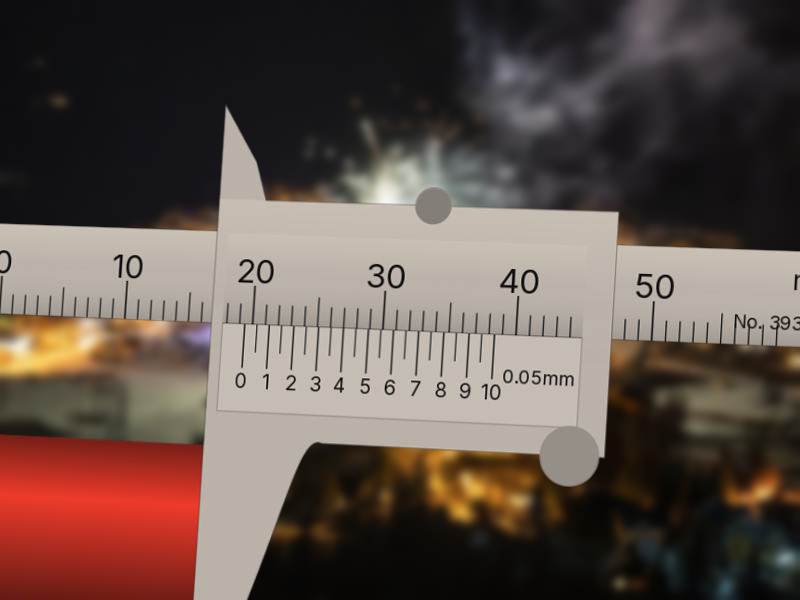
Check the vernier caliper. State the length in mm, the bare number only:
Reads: 19.4
